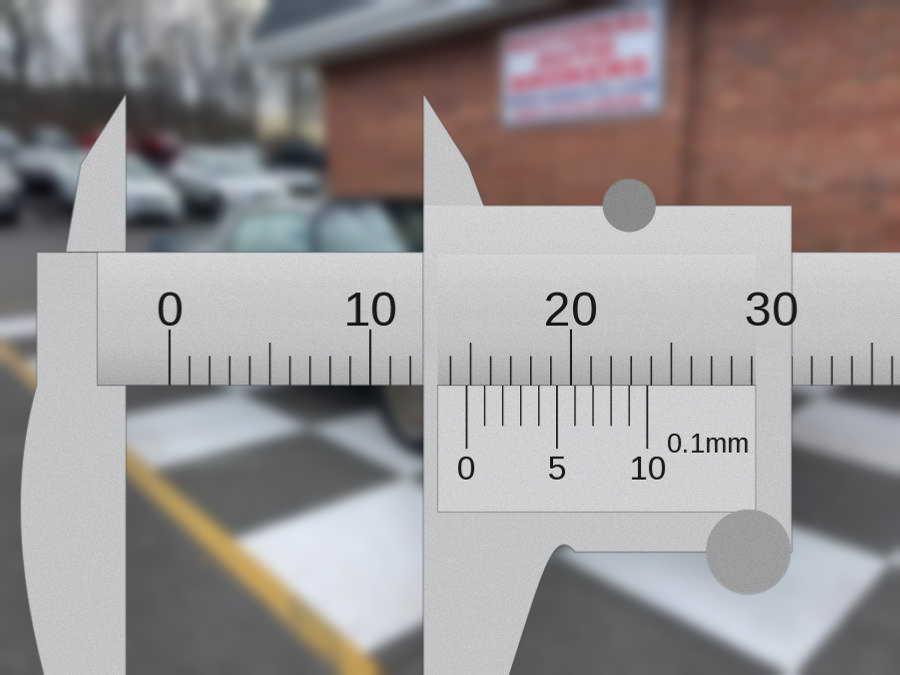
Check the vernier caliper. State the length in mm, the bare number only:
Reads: 14.8
